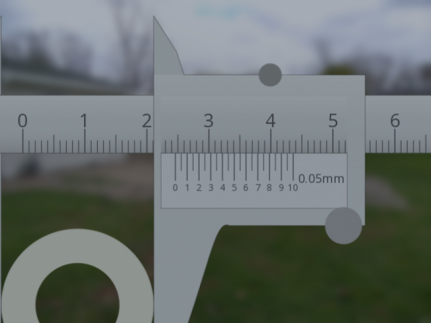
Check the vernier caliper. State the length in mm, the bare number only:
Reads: 24.6
